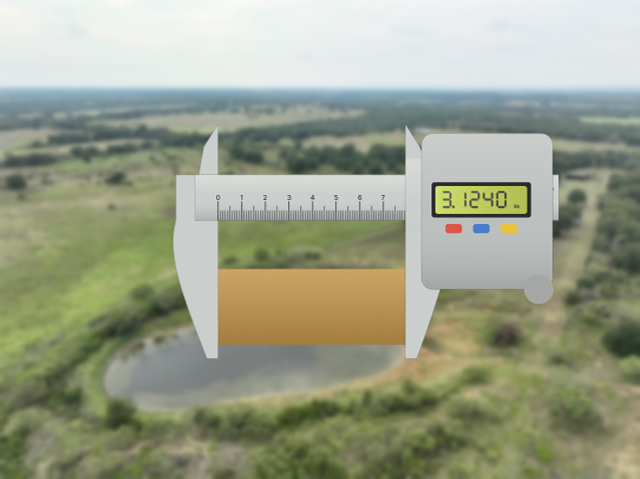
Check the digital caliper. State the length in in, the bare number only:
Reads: 3.1240
